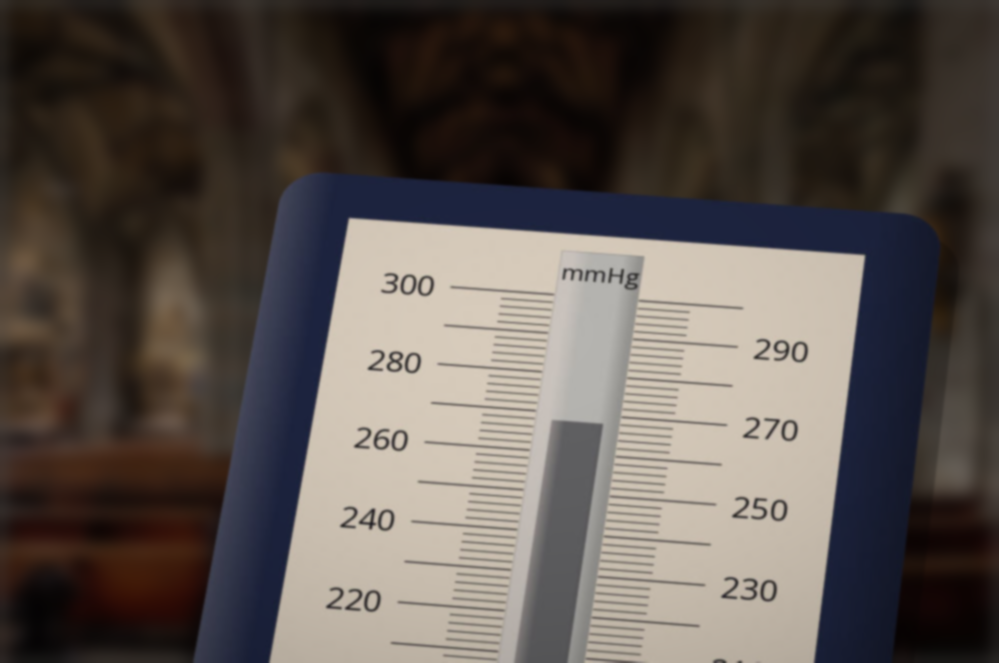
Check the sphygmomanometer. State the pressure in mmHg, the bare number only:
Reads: 268
